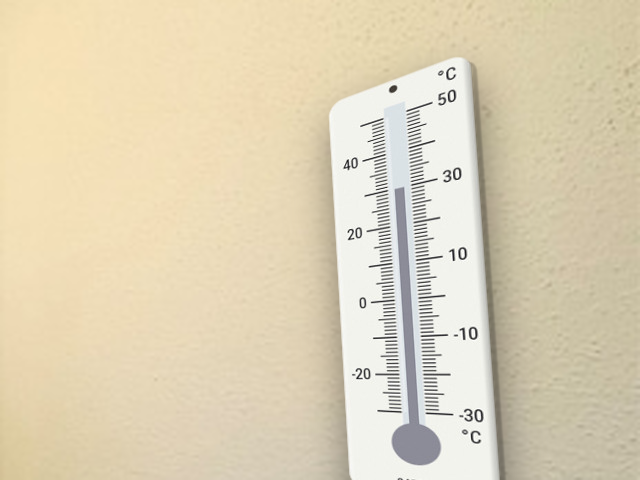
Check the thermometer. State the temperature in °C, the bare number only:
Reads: 30
